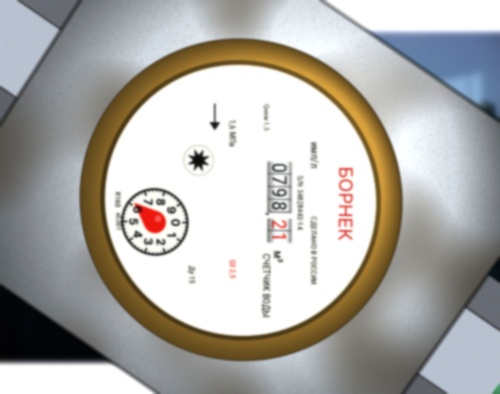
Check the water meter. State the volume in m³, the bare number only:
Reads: 798.216
